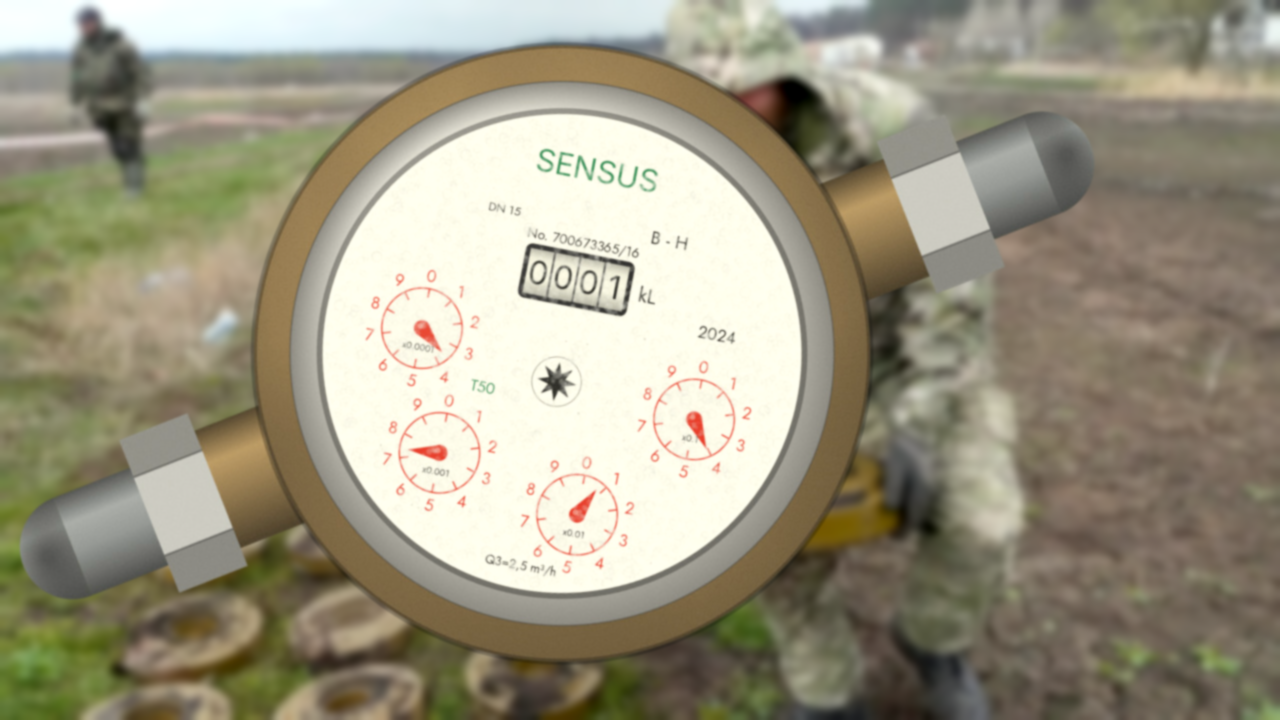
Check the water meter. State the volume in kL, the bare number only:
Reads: 1.4073
